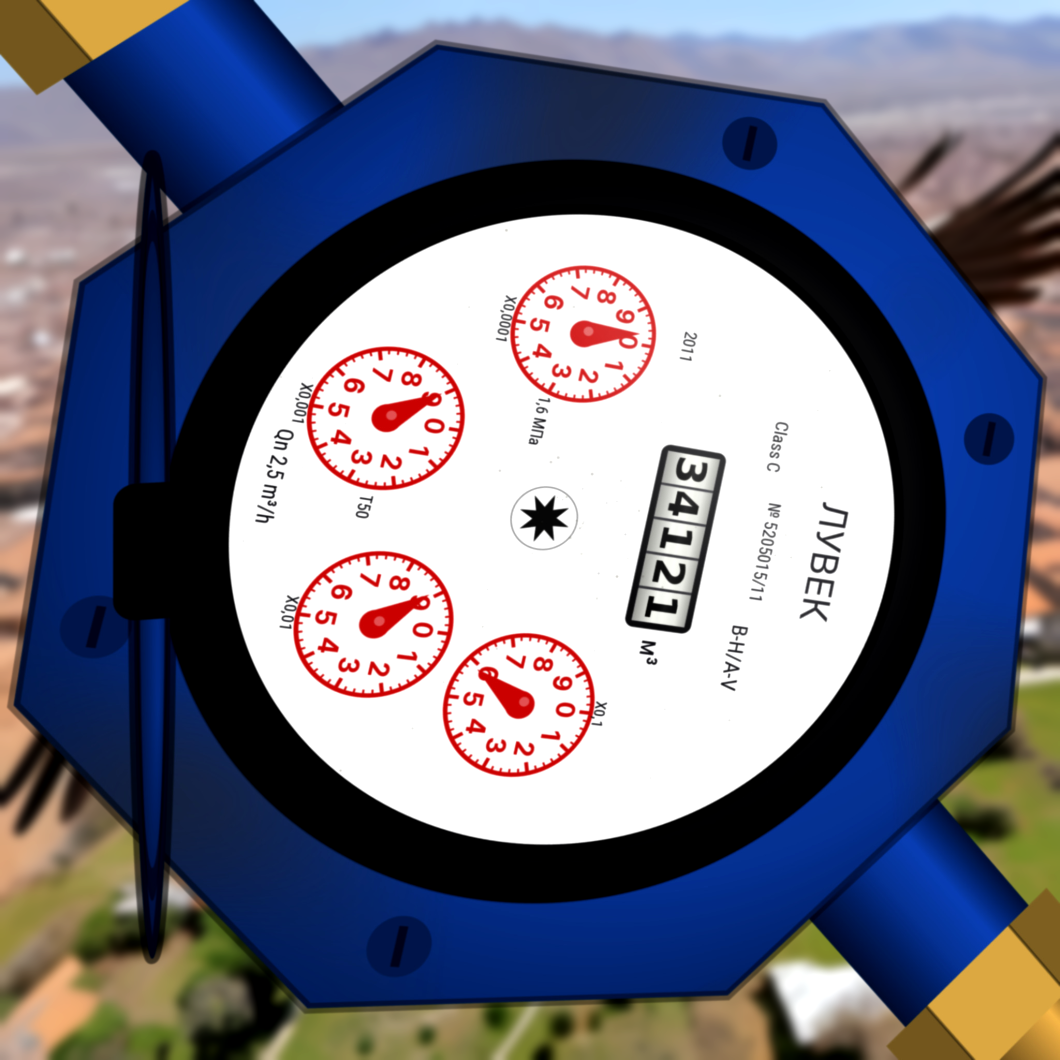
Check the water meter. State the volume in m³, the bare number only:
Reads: 34121.5889
